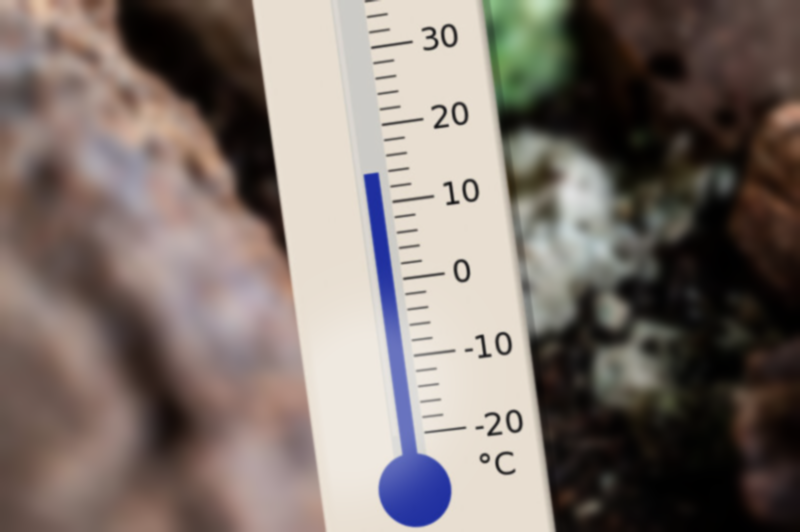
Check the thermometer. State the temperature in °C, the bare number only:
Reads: 14
